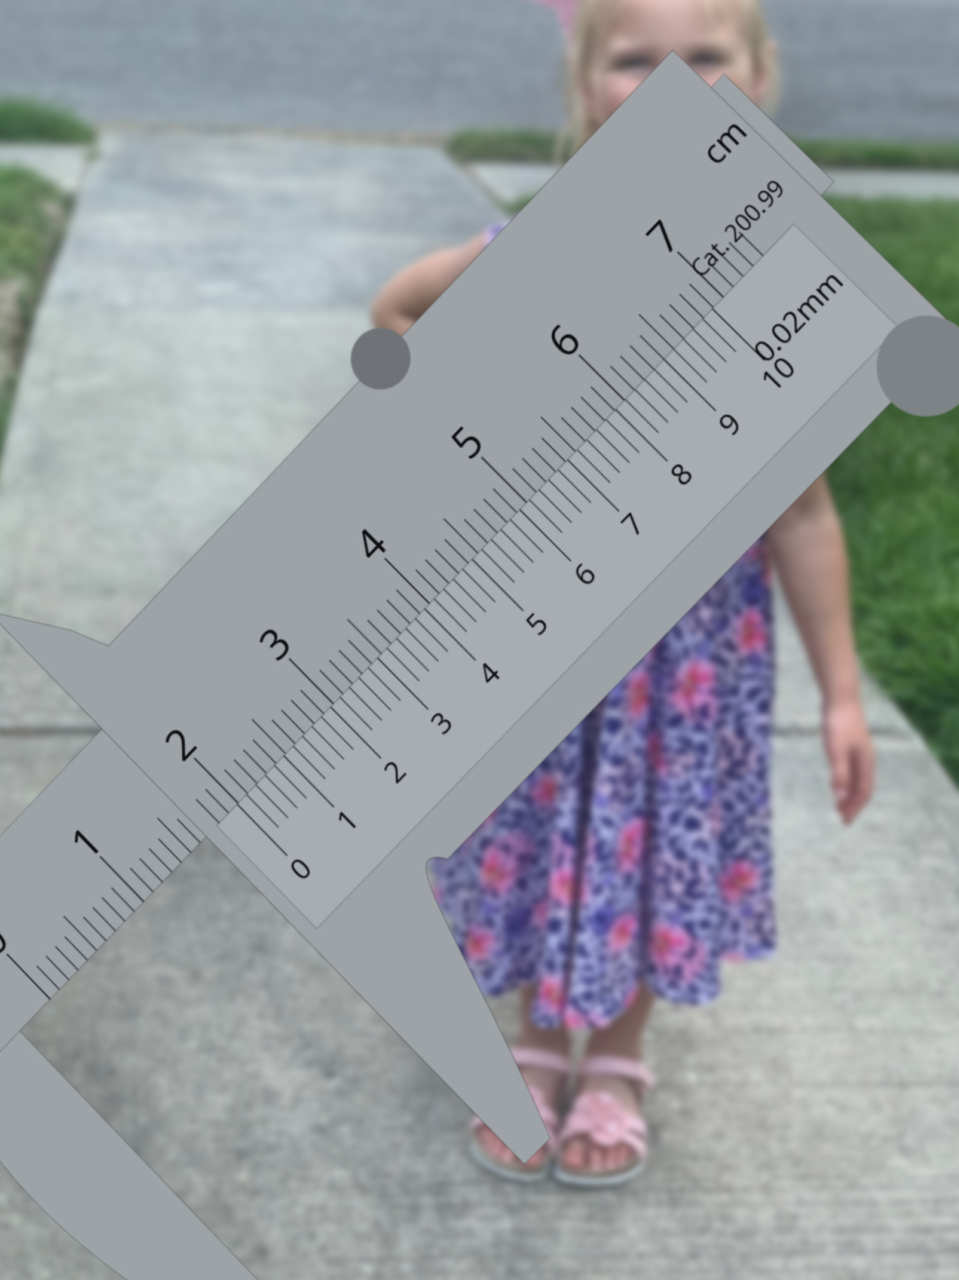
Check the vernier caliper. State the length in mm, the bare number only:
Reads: 19.9
